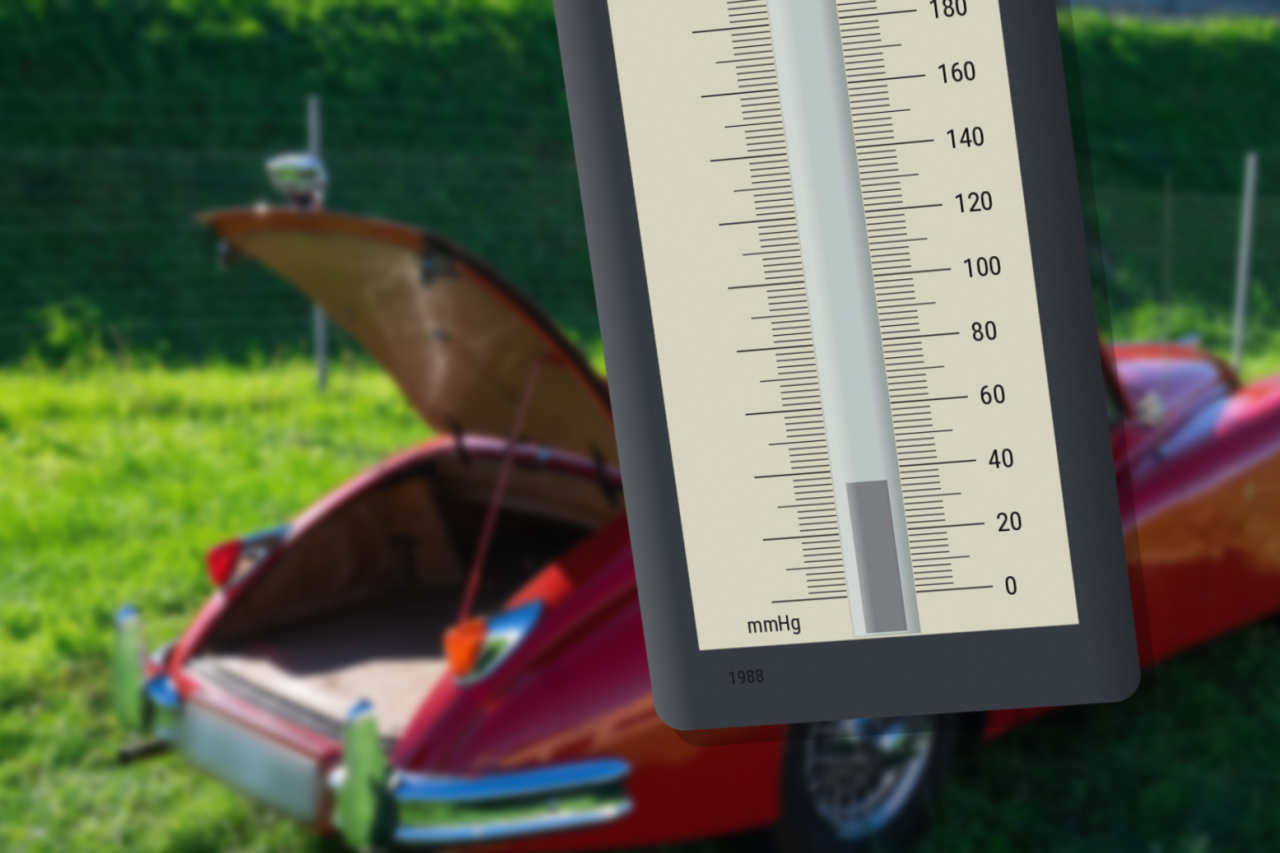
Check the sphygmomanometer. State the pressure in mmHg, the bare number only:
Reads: 36
